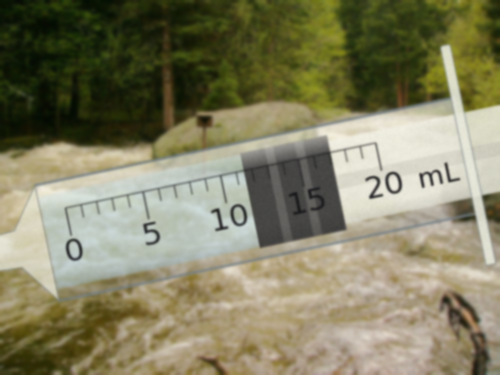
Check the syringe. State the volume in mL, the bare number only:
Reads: 11.5
